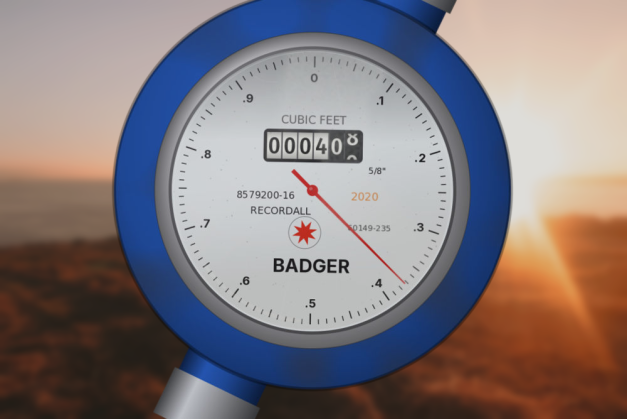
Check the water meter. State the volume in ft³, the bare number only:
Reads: 408.37
